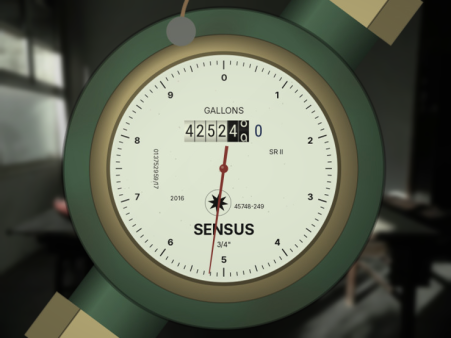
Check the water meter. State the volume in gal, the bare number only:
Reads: 4252485.2
